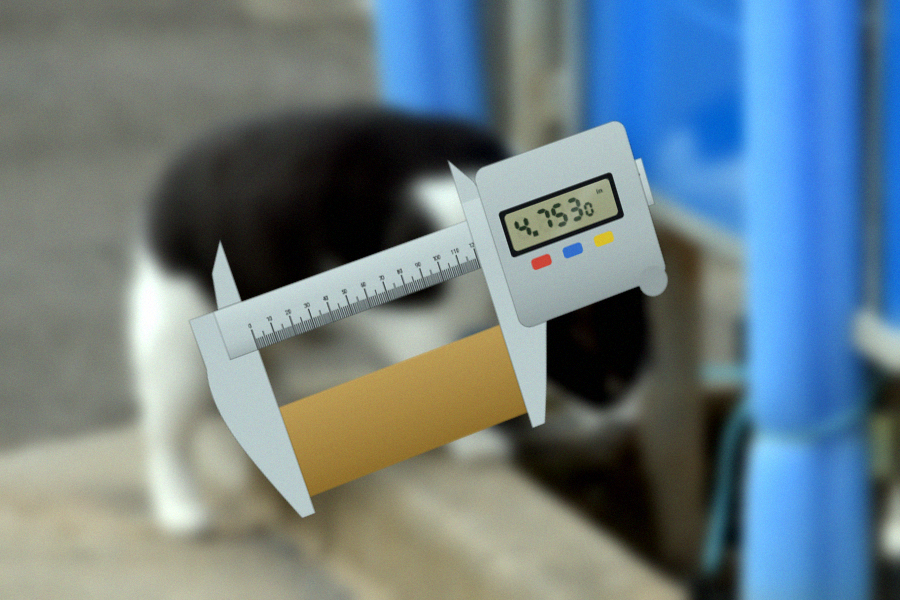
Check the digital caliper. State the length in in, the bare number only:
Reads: 4.7530
